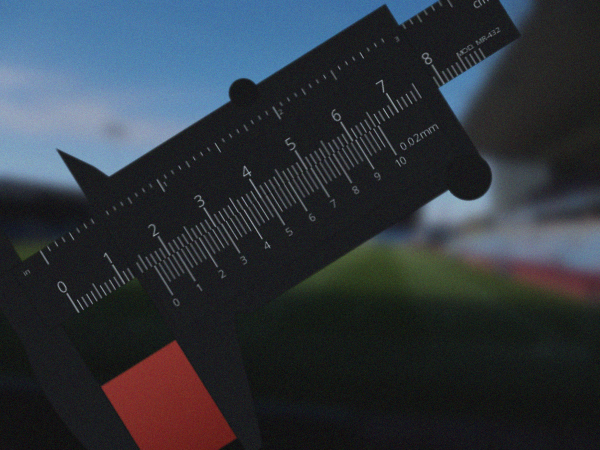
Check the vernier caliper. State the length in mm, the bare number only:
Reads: 16.5
